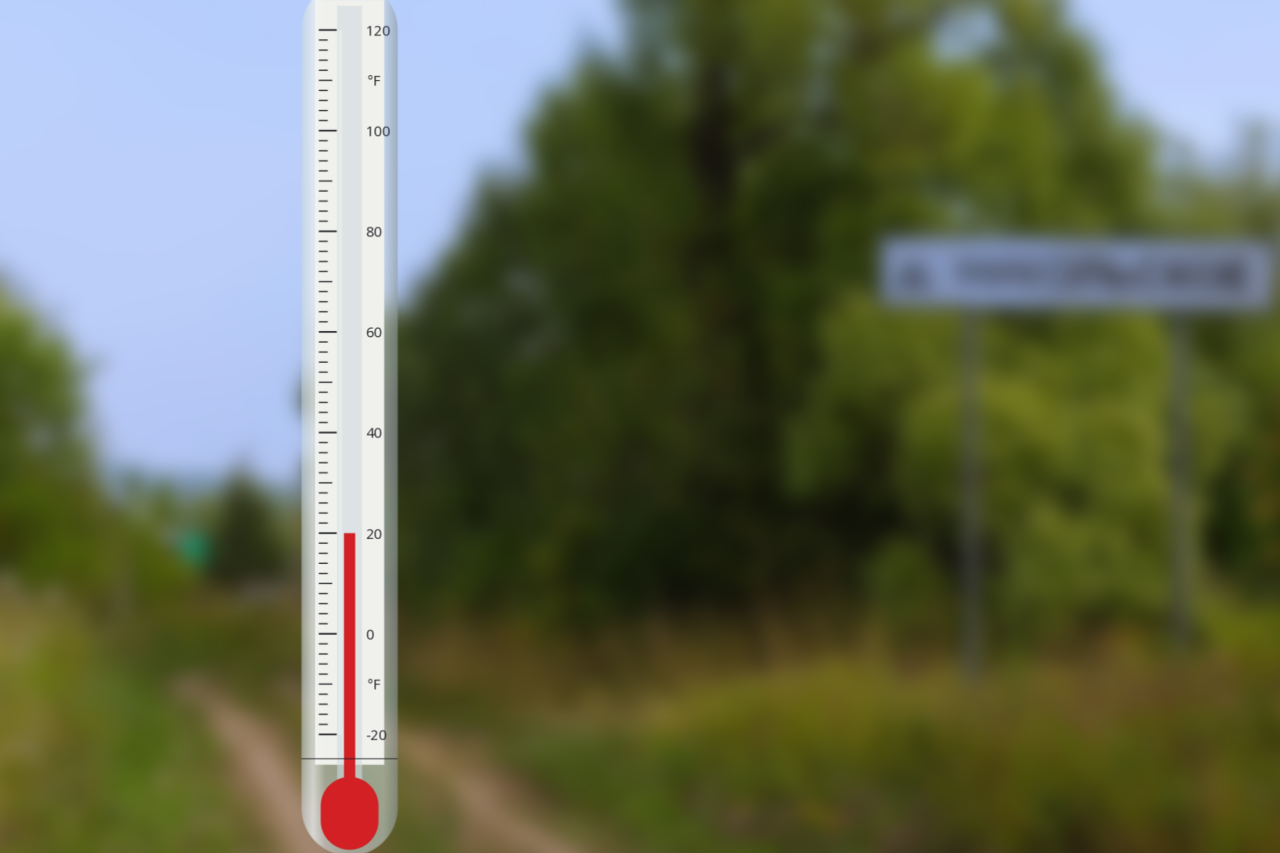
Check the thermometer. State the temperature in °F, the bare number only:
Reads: 20
